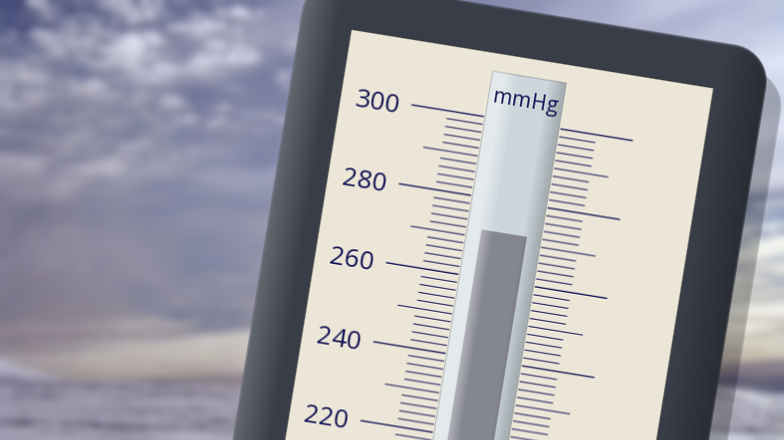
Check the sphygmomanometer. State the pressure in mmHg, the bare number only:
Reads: 272
